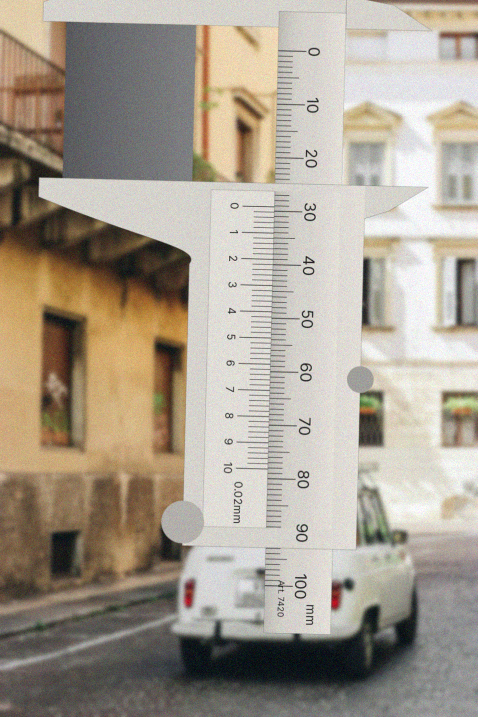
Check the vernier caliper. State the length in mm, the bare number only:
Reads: 29.2
